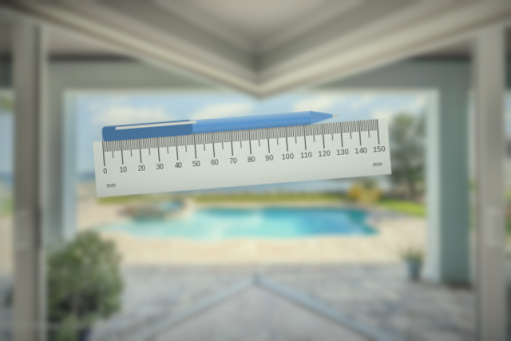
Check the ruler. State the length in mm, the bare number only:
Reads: 130
